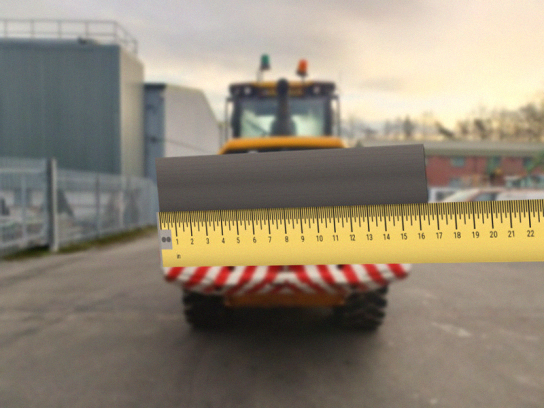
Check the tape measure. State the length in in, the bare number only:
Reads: 16.5
